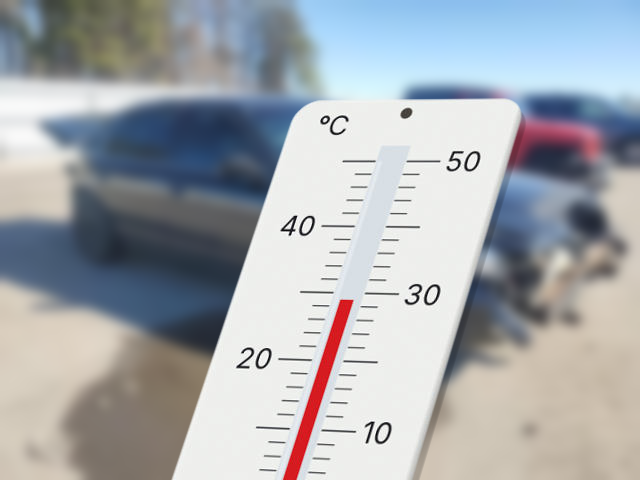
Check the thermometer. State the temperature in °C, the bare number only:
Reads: 29
